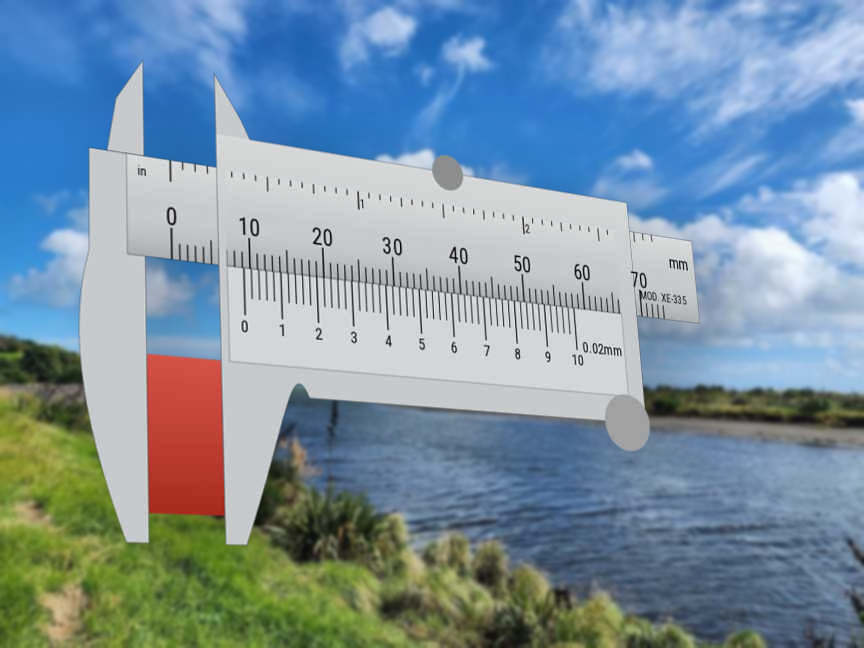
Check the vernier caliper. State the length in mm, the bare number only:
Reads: 9.2
